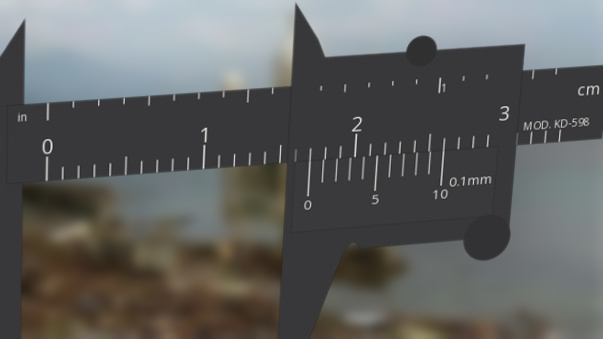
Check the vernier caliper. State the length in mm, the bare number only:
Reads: 17.0
